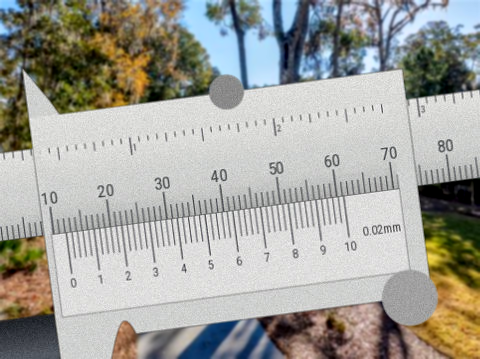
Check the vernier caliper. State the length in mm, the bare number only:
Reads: 12.2
